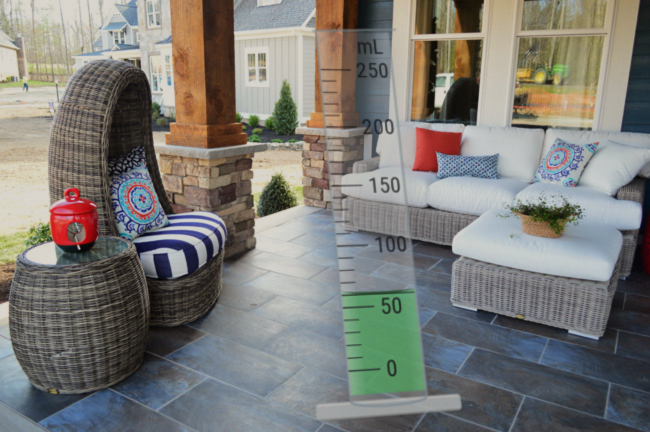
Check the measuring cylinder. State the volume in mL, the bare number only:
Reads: 60
